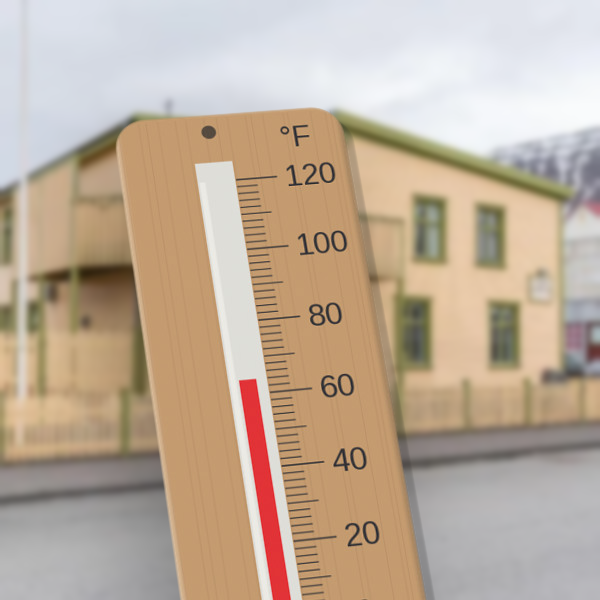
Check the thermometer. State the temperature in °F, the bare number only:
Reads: 64
